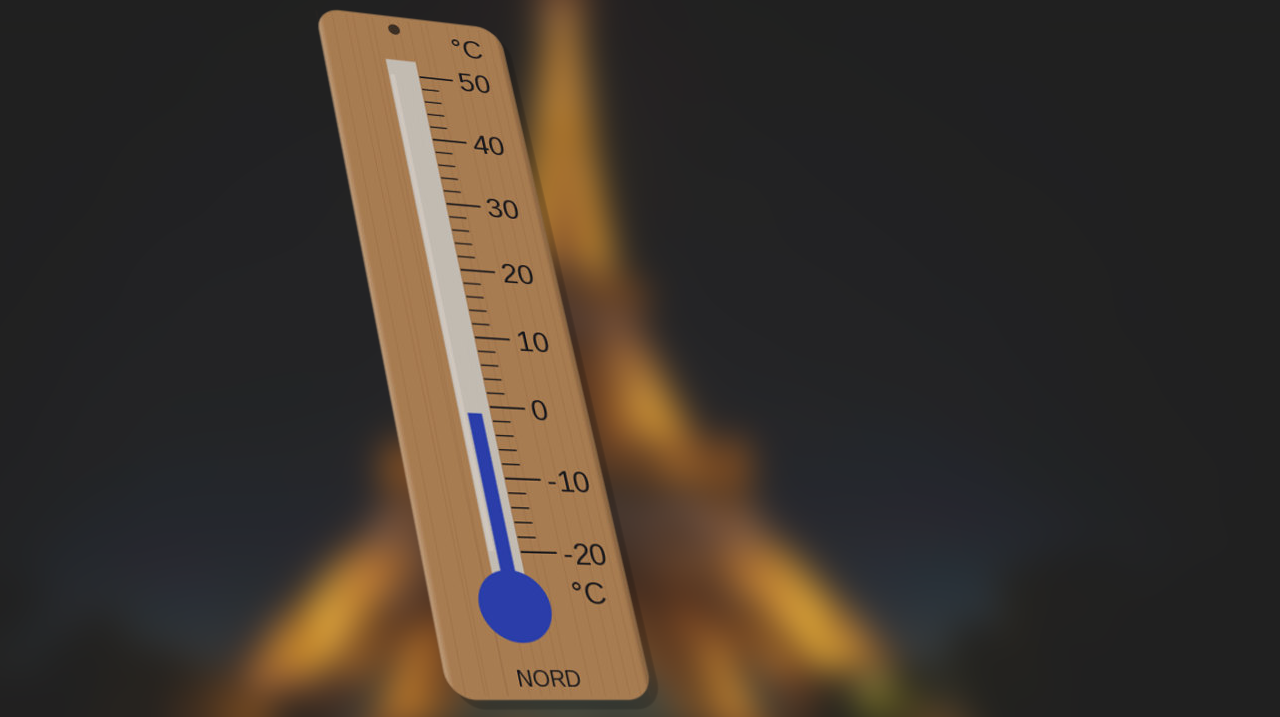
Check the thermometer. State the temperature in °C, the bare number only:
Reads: -1
